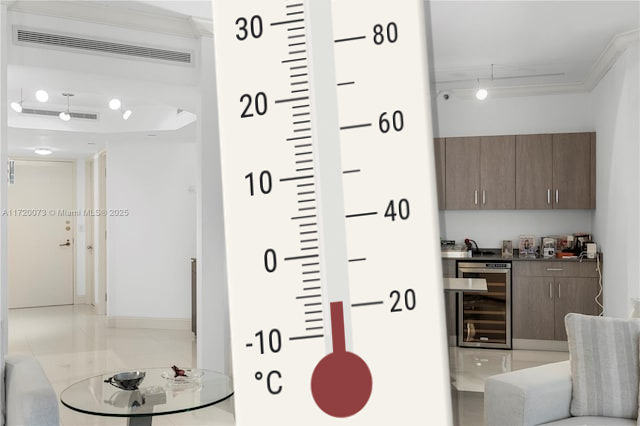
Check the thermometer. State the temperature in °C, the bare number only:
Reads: -6
